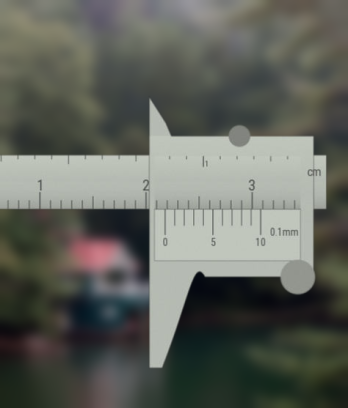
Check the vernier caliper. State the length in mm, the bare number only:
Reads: 21.8
